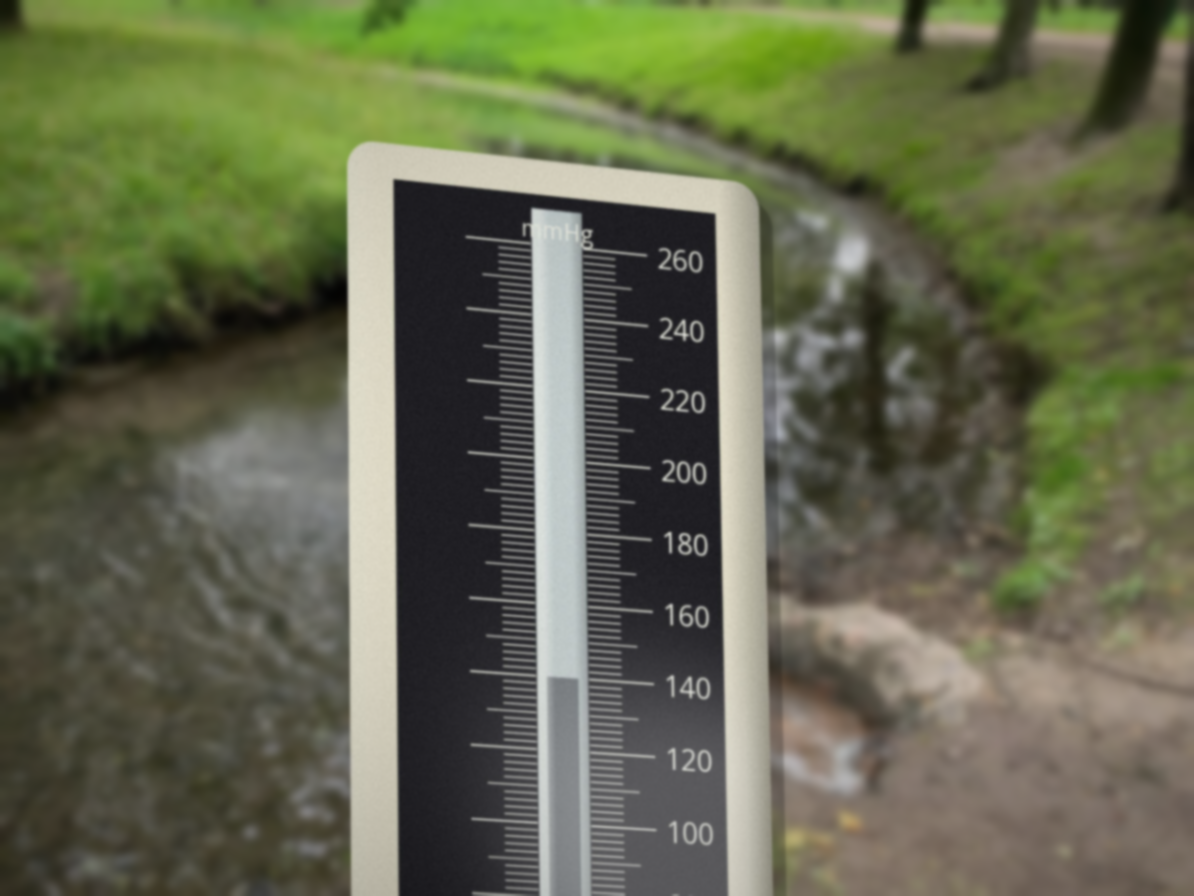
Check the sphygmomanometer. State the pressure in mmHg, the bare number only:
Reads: 140
